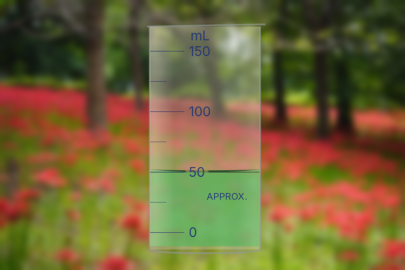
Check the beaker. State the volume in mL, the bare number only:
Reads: 50
